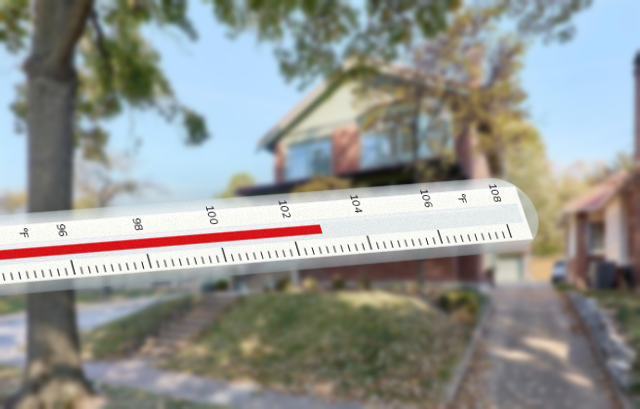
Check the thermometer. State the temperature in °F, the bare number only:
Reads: 102.8
